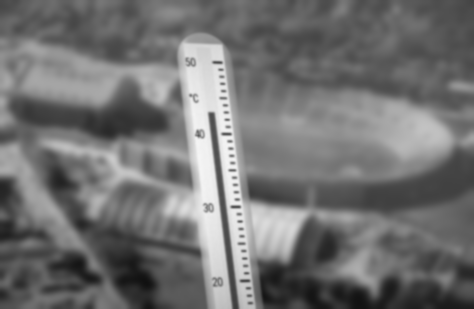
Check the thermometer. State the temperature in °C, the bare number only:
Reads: 43
